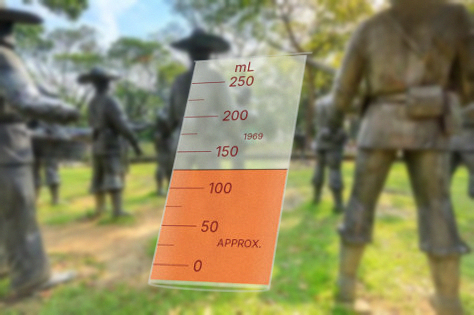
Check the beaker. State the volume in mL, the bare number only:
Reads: 125
